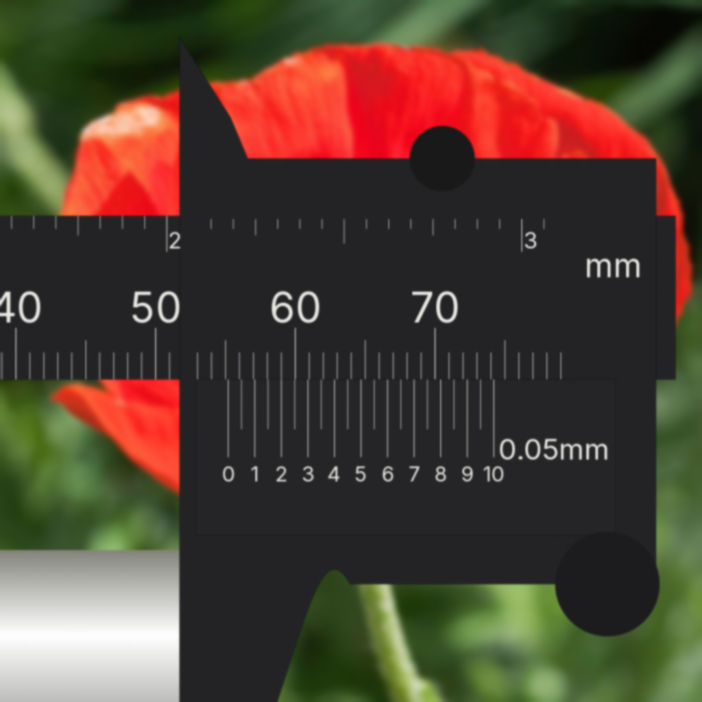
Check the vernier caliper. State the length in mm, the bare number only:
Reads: 55.2
